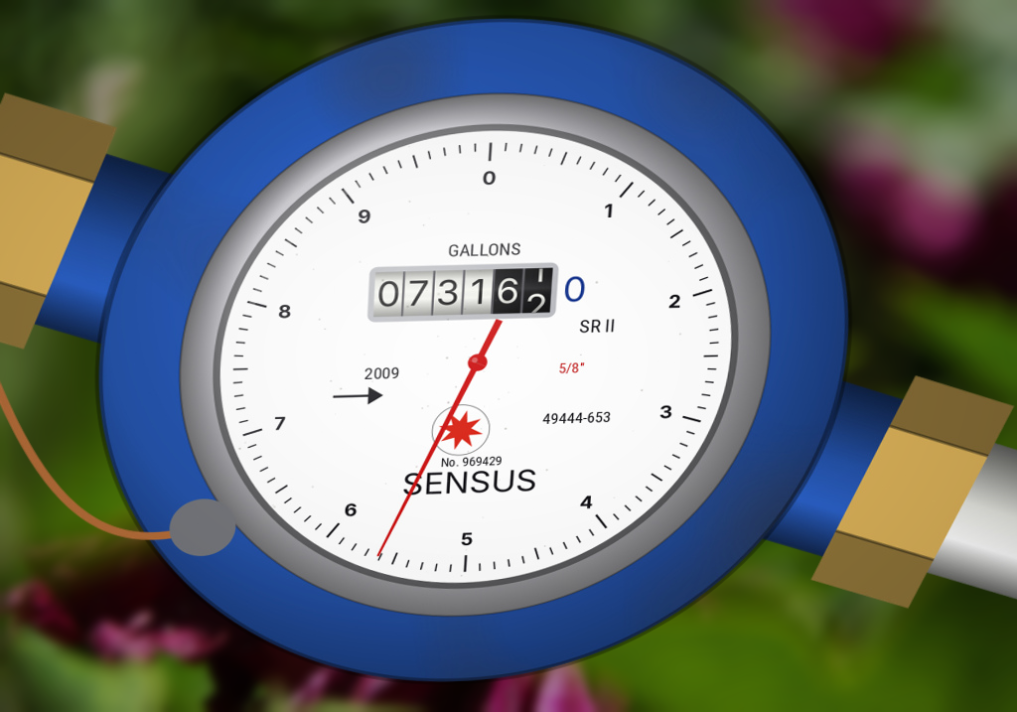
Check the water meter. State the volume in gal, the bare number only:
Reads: 731615.6
